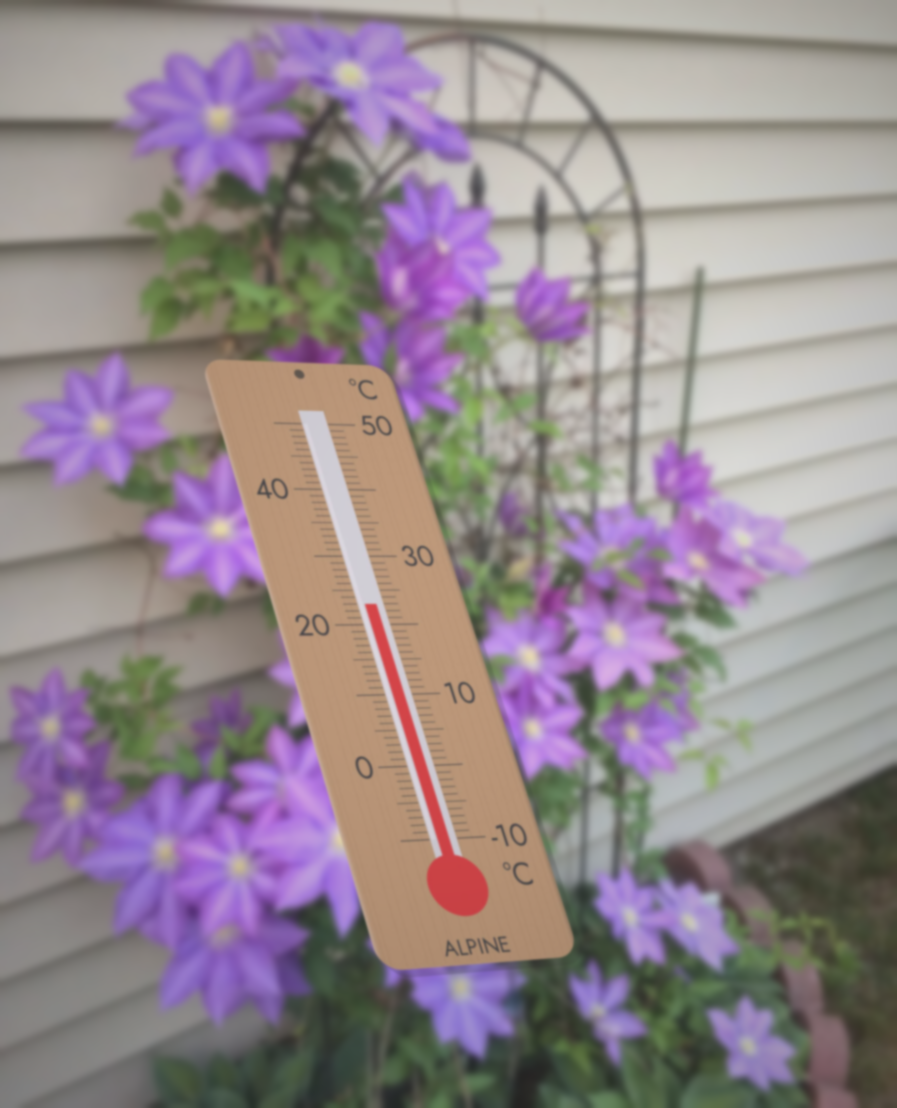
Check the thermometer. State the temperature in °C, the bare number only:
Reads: 23
